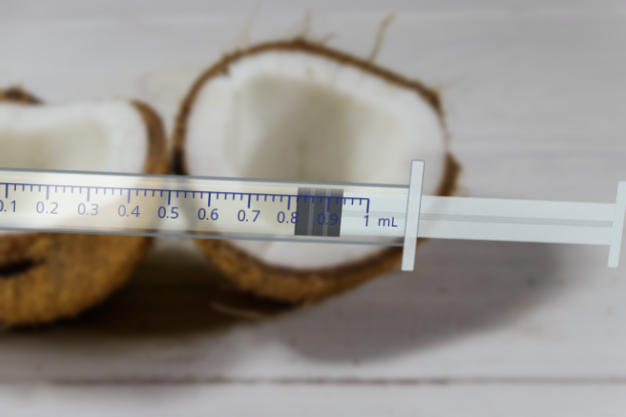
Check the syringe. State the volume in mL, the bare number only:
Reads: 0.82
